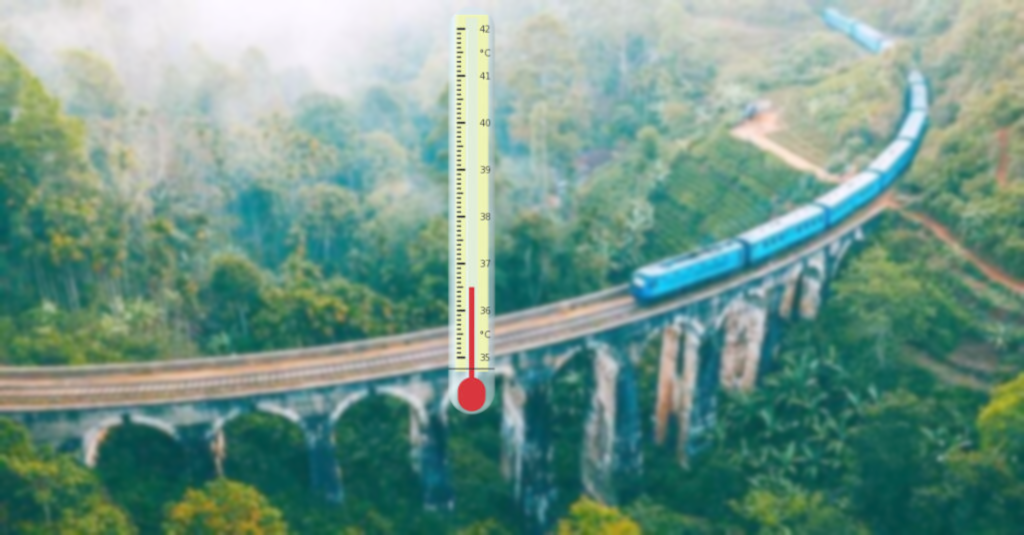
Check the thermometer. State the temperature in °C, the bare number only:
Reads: 36.5
